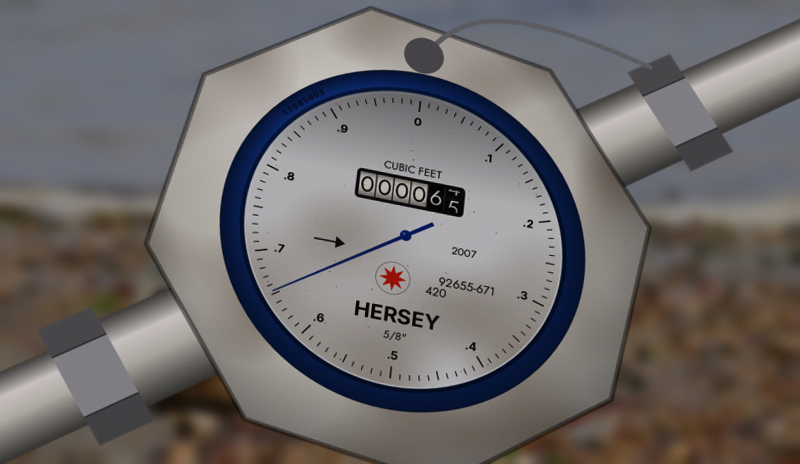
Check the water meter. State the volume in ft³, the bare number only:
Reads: 64.65
